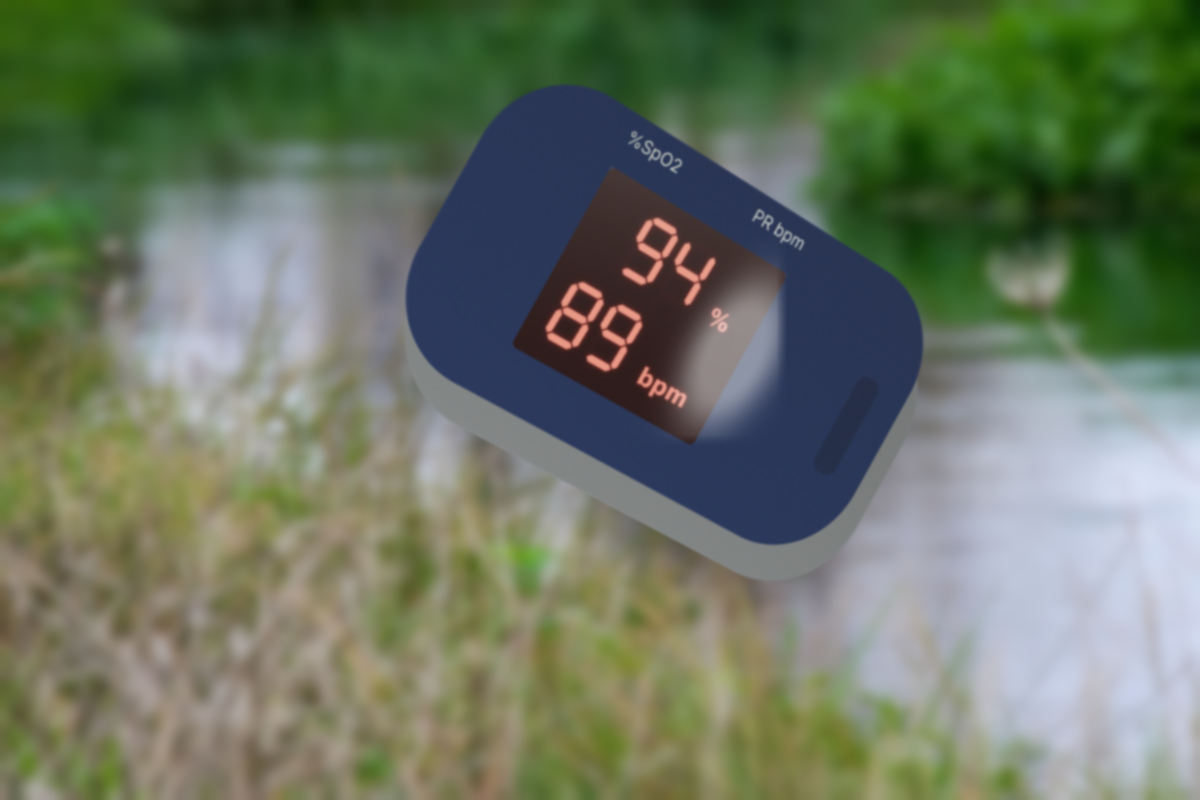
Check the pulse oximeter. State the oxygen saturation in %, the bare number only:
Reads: 94
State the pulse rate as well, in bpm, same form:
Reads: 89
